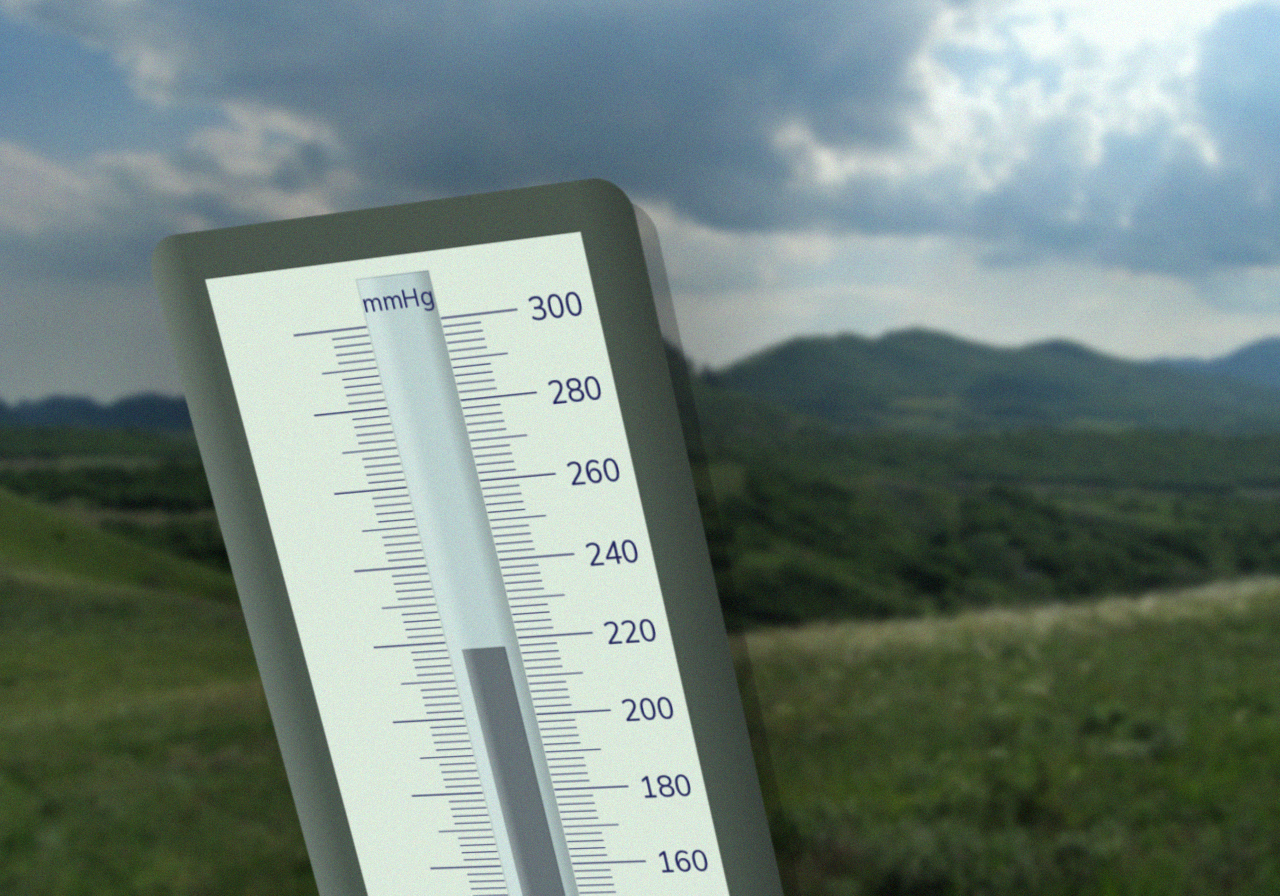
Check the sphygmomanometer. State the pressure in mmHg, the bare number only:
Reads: 218
